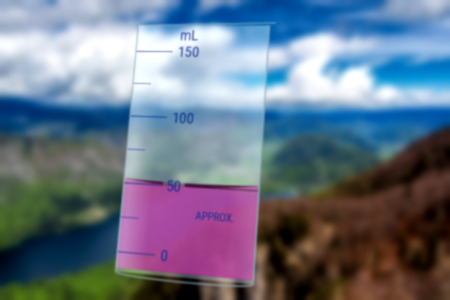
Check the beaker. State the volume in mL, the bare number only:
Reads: 50
